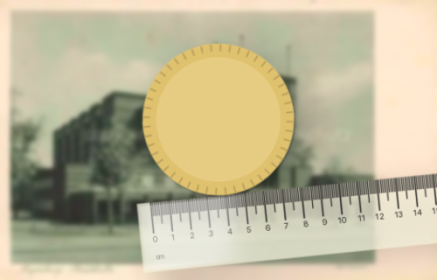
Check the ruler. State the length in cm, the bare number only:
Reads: 8
